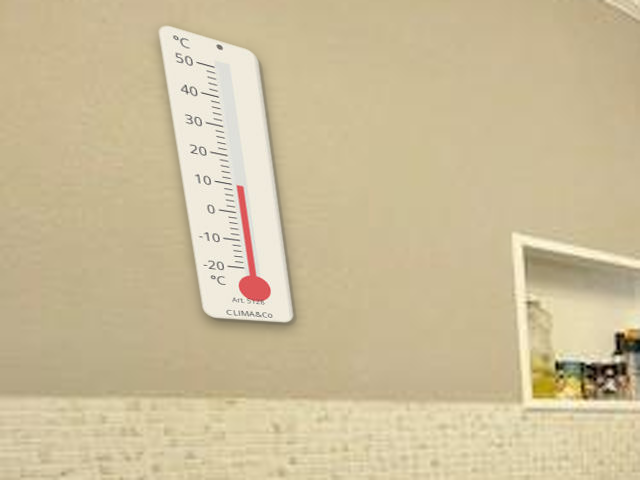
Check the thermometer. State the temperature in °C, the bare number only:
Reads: 10
